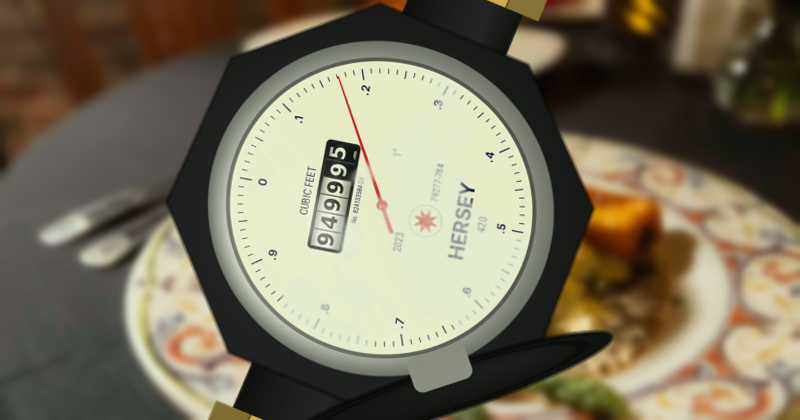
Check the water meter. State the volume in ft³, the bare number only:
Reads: 949995.17
